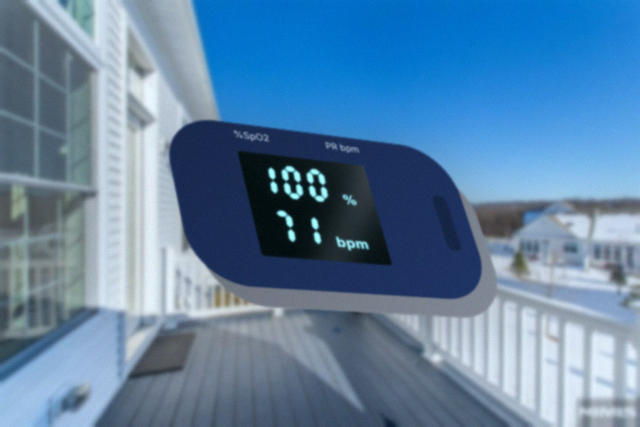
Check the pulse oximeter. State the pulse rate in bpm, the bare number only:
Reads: 71
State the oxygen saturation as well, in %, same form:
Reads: 100
